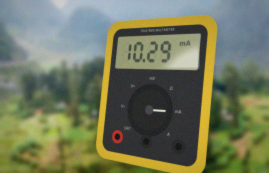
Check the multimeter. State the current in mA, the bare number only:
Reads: 10.29
